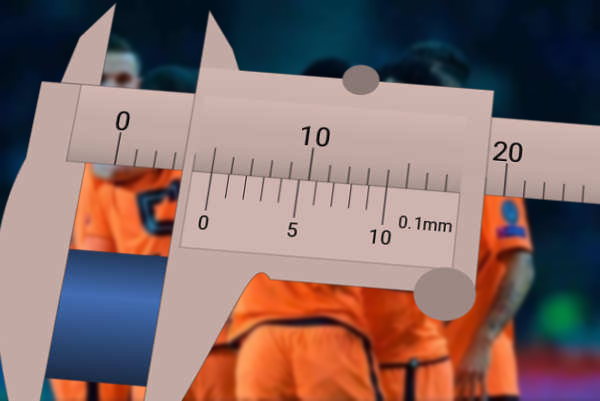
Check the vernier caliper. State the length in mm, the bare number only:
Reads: 5.0
